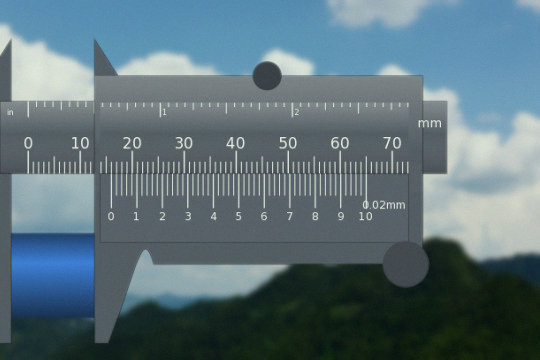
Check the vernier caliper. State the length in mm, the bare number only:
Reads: 16.0
